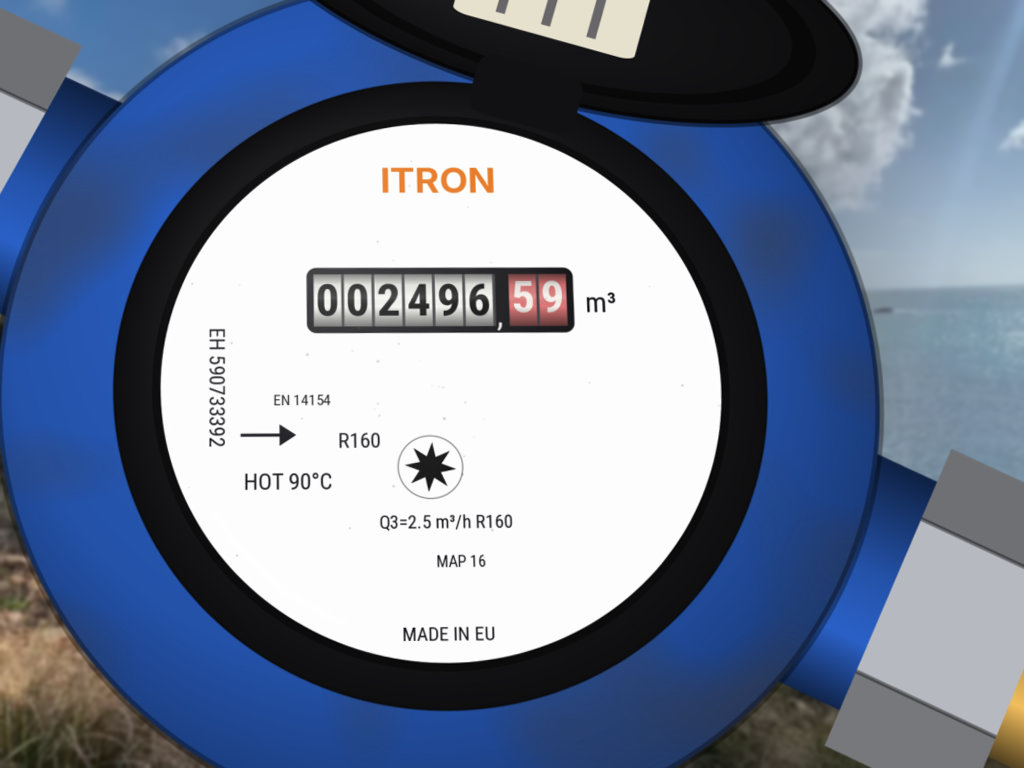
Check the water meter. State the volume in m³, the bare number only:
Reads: 2496.59
